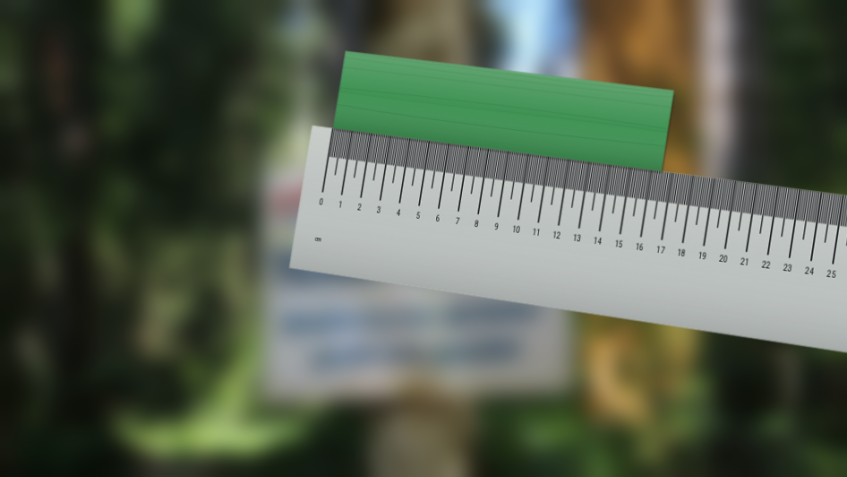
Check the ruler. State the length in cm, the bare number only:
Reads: 16.5
